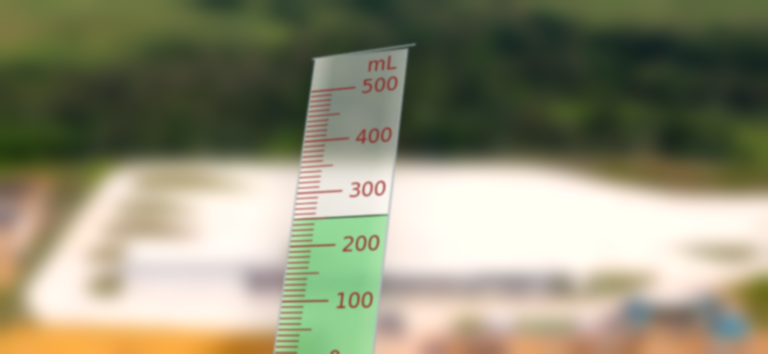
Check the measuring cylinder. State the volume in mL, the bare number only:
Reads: 250
